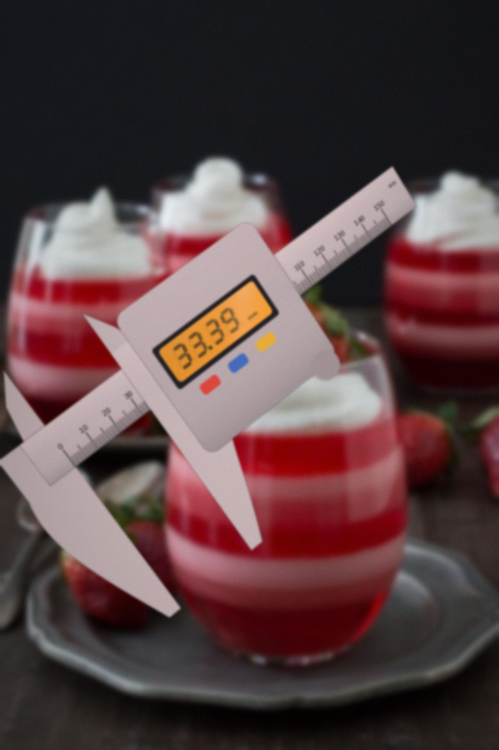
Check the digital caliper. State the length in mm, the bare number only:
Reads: 33.39
